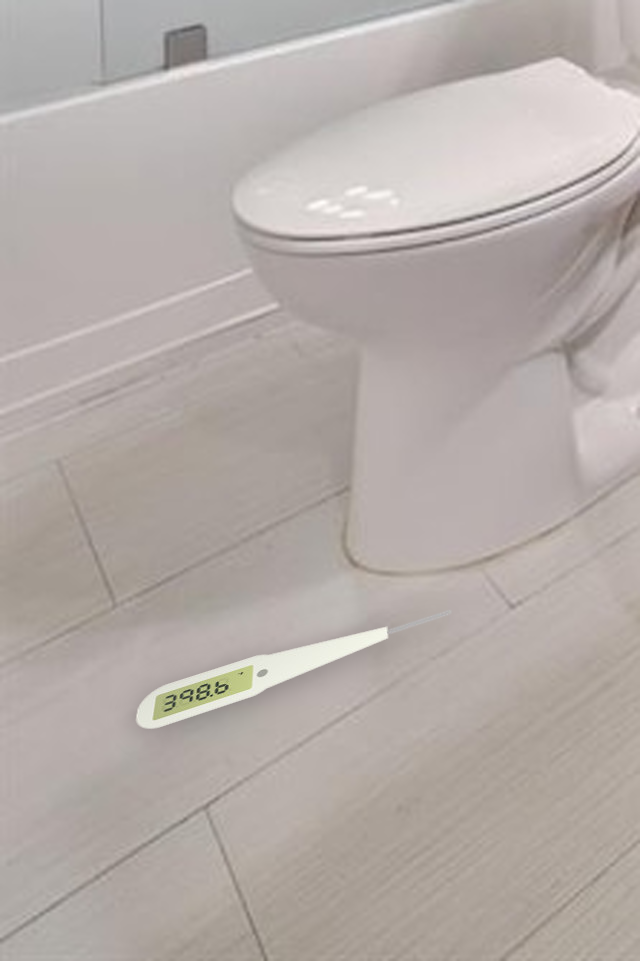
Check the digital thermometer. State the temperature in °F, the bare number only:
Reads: 398.6
